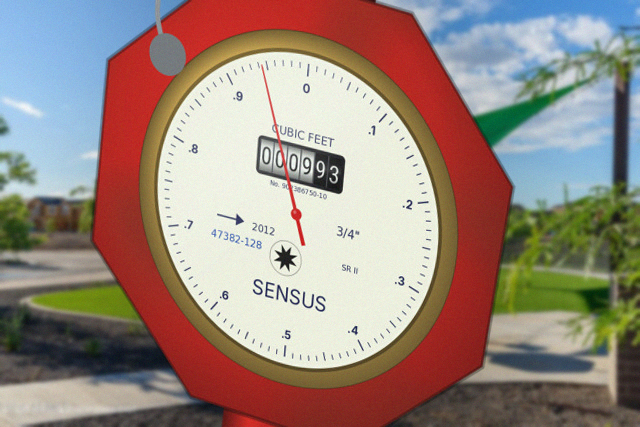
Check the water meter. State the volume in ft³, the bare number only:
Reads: 992.94
